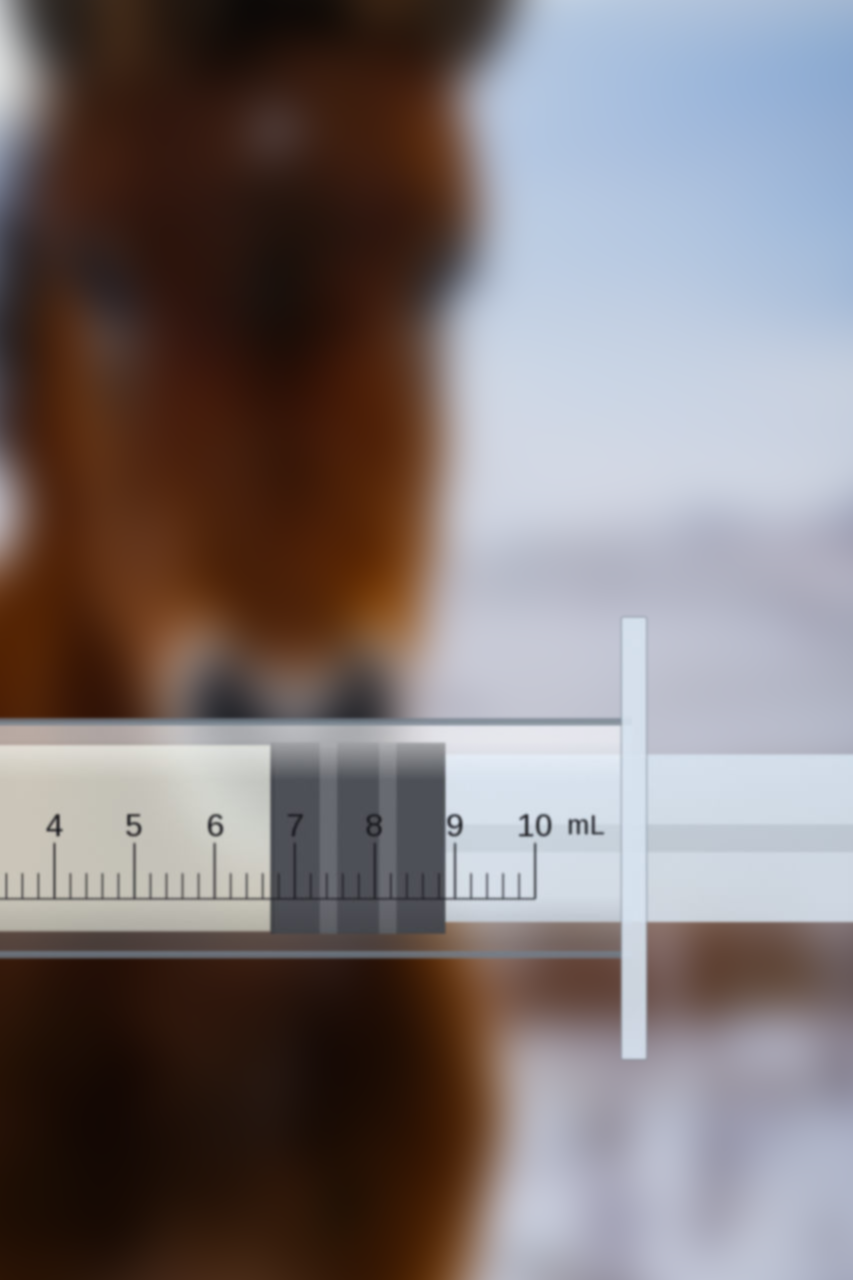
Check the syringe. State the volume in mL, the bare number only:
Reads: 6.7
